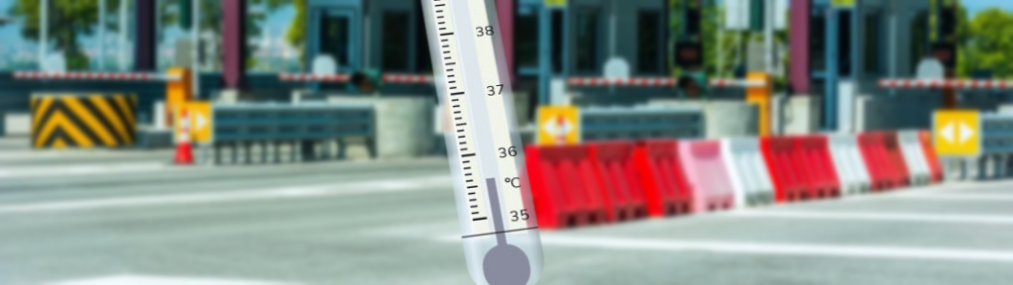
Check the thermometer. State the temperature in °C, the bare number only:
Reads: 35.6
